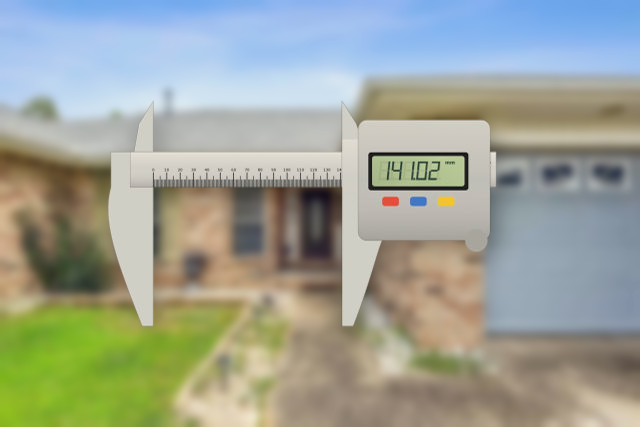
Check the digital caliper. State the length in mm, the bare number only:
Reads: 141.02
